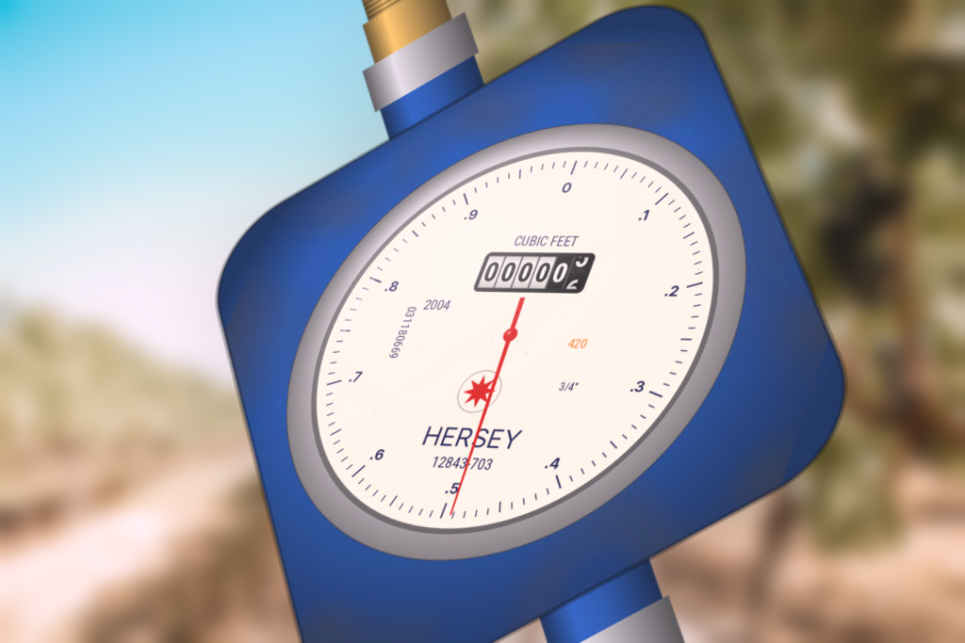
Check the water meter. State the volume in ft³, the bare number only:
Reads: 5.49
